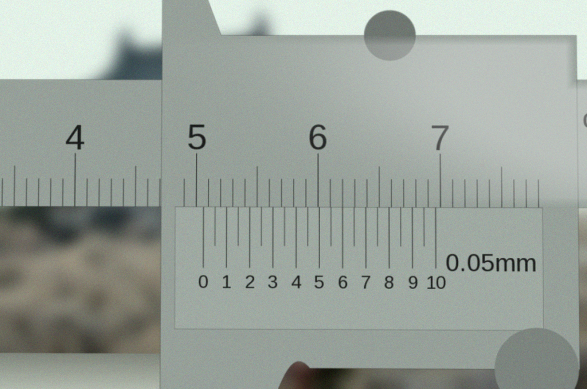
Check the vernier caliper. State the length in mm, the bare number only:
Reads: 50.6
